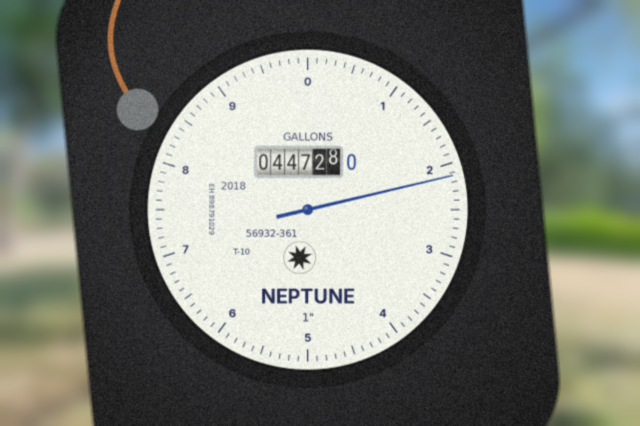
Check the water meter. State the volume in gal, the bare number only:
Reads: 447282.1
